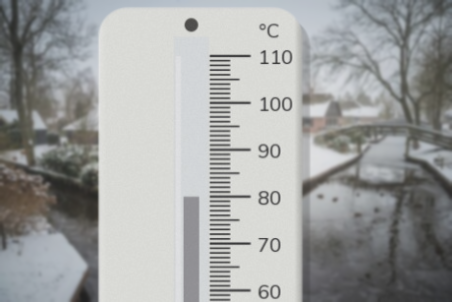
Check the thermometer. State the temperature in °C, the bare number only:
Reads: 80
